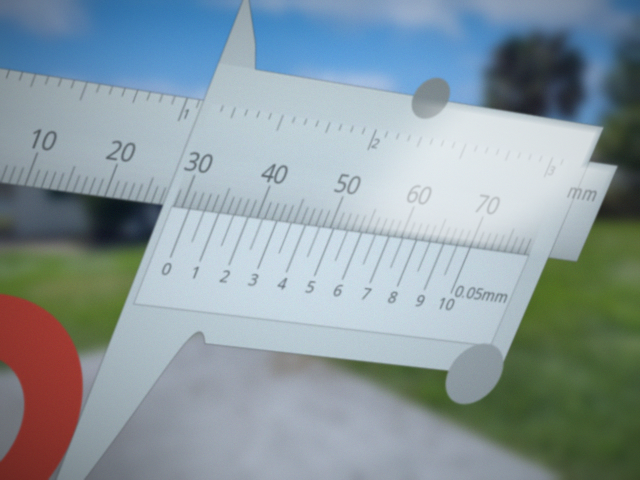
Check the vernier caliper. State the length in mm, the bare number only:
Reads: 31.0
